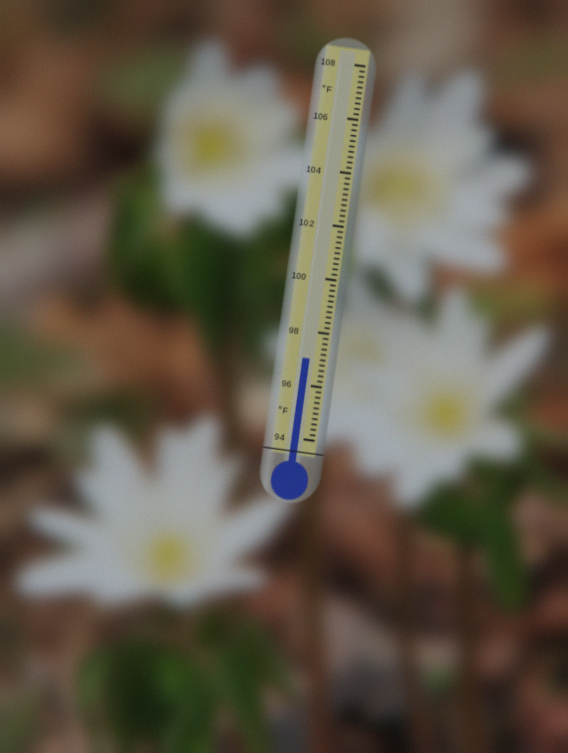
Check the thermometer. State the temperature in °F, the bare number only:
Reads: 97
